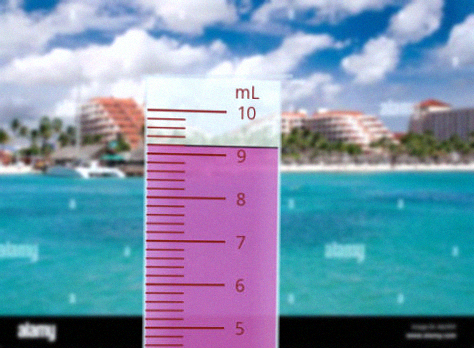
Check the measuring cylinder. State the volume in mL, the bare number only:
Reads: 9.2
